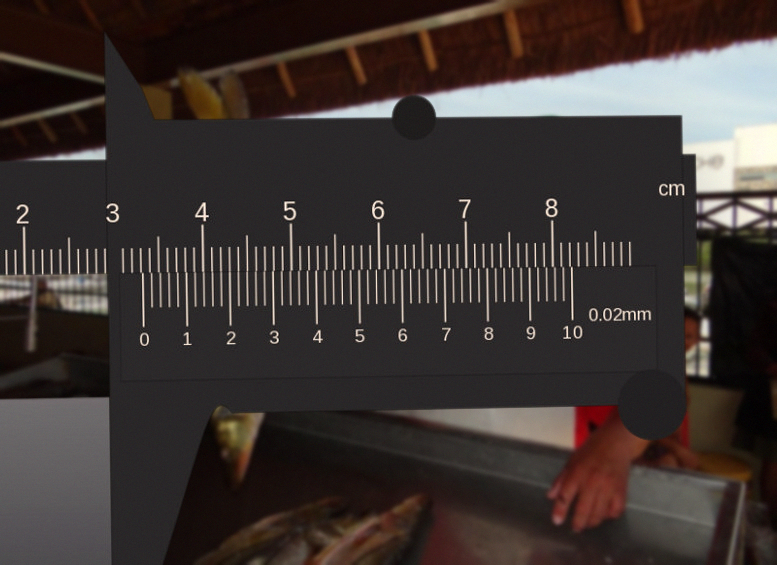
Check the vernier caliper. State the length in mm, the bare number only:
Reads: 33.2
